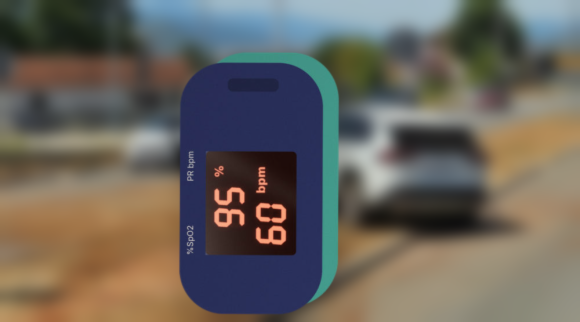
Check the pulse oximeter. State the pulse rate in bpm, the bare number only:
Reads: 60
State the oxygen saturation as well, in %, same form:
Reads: 95
